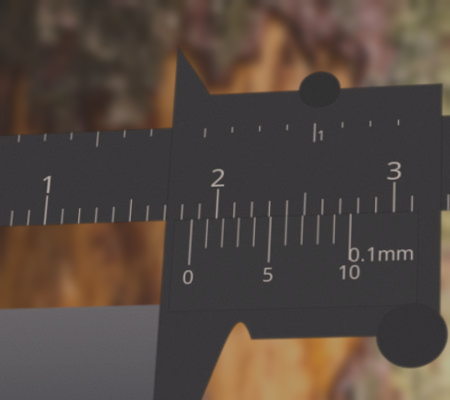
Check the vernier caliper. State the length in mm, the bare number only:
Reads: 18.6
